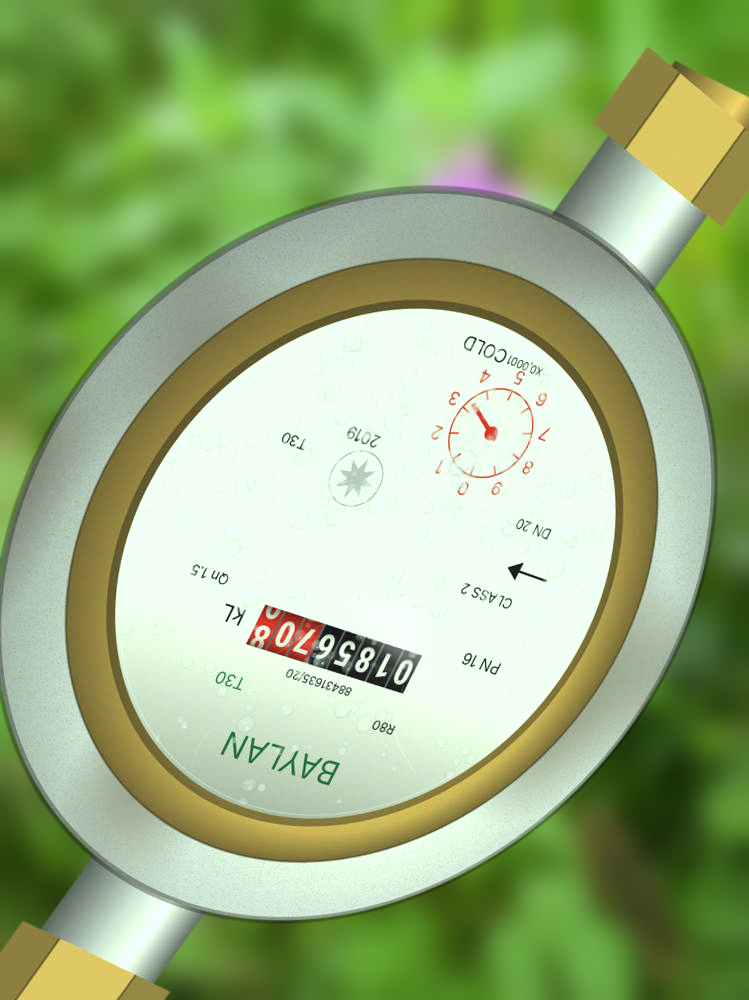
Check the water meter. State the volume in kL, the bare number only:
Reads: 1856.7083
